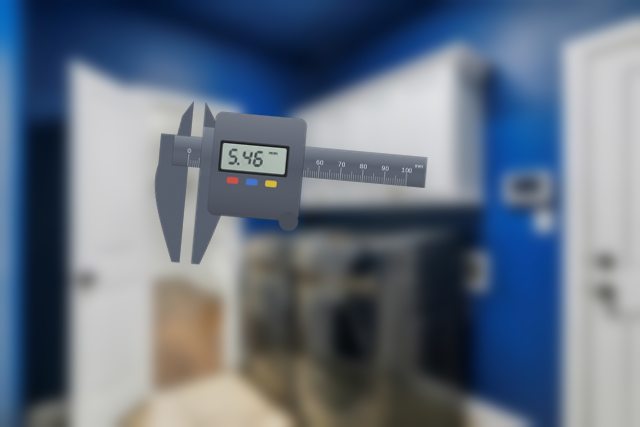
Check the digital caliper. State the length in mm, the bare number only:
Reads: 5.46
